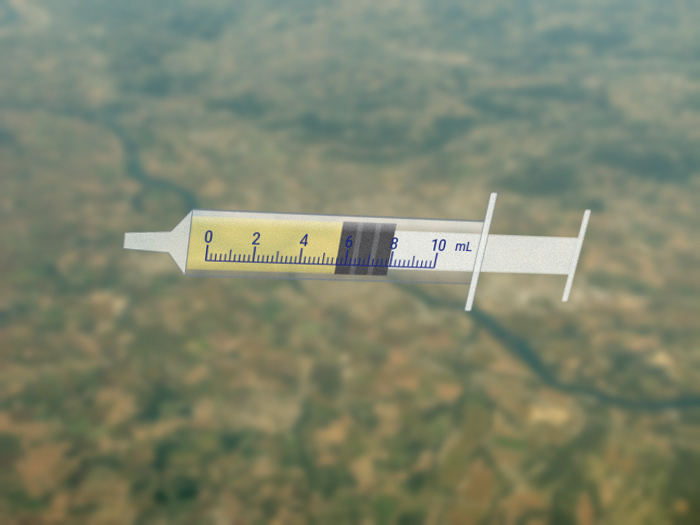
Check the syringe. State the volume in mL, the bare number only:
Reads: 5.6
